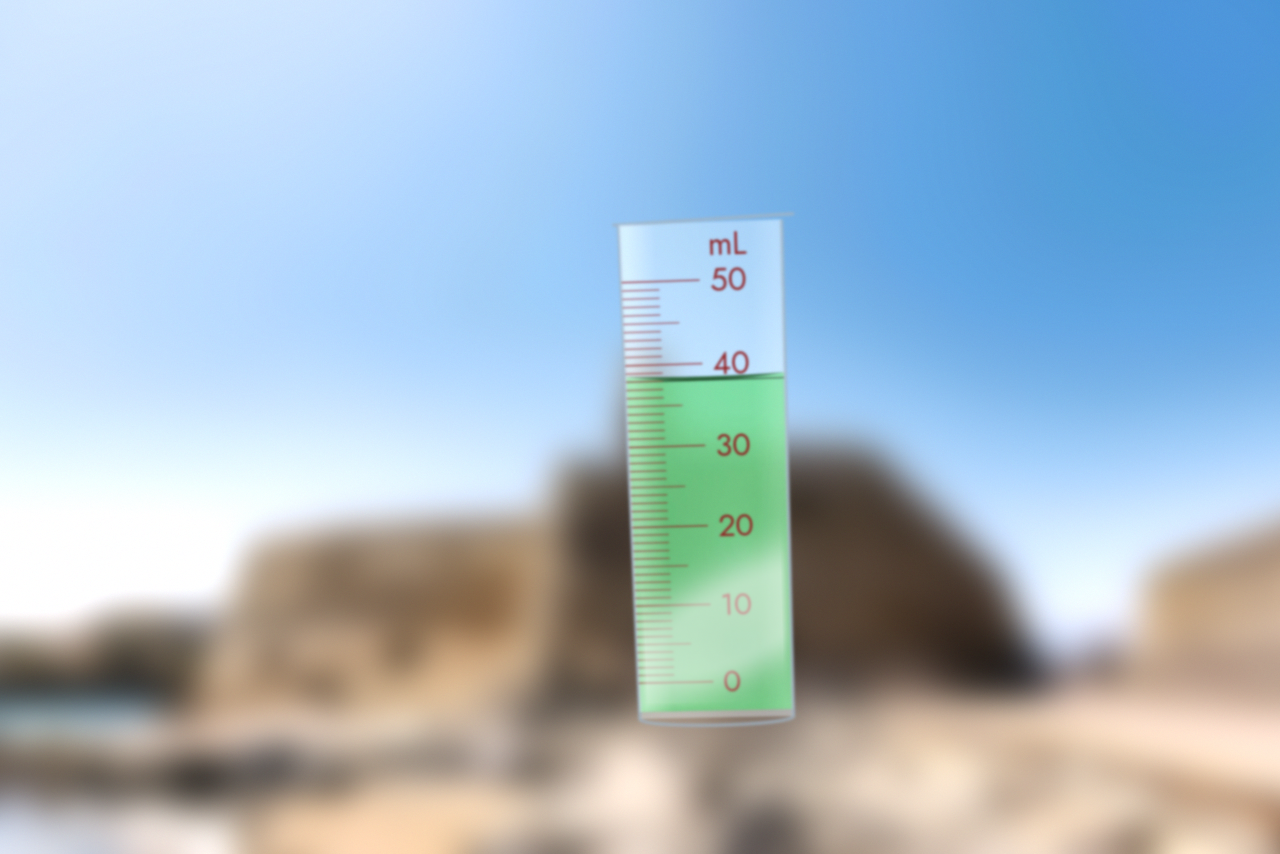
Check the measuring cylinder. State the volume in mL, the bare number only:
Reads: 38
